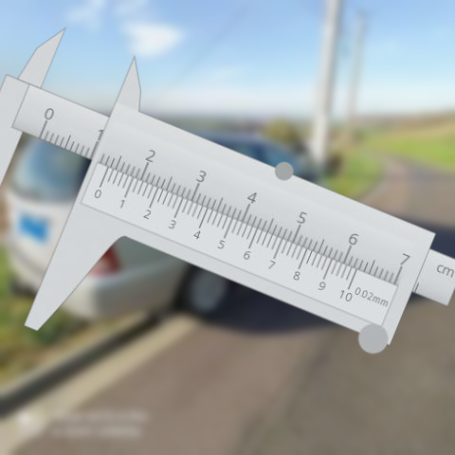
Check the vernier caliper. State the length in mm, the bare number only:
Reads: 13.6
